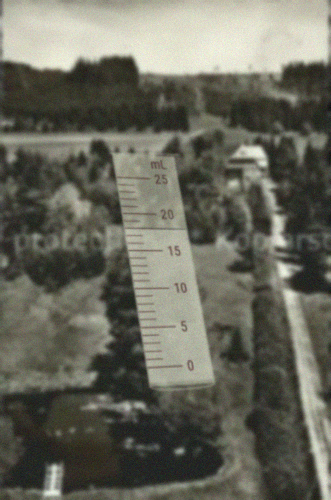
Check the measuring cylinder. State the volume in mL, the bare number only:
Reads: 18
